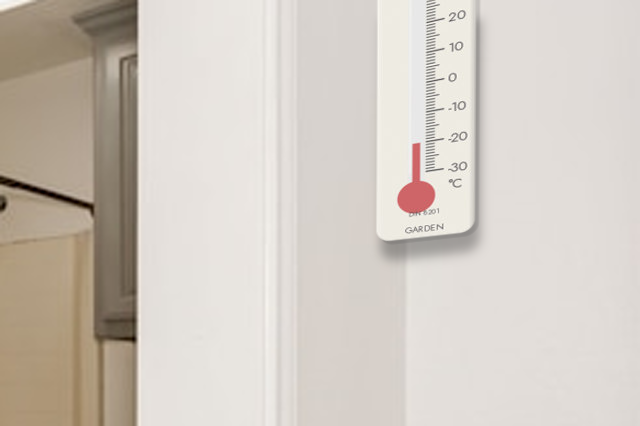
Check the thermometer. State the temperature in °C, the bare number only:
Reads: -20
